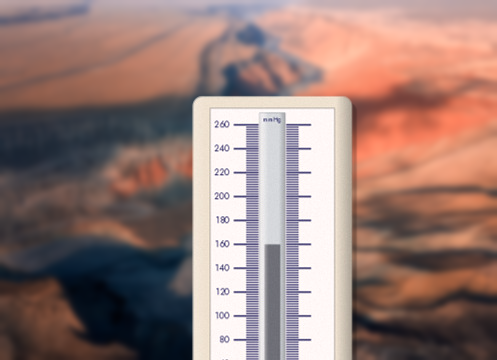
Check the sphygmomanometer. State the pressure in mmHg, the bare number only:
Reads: 160
